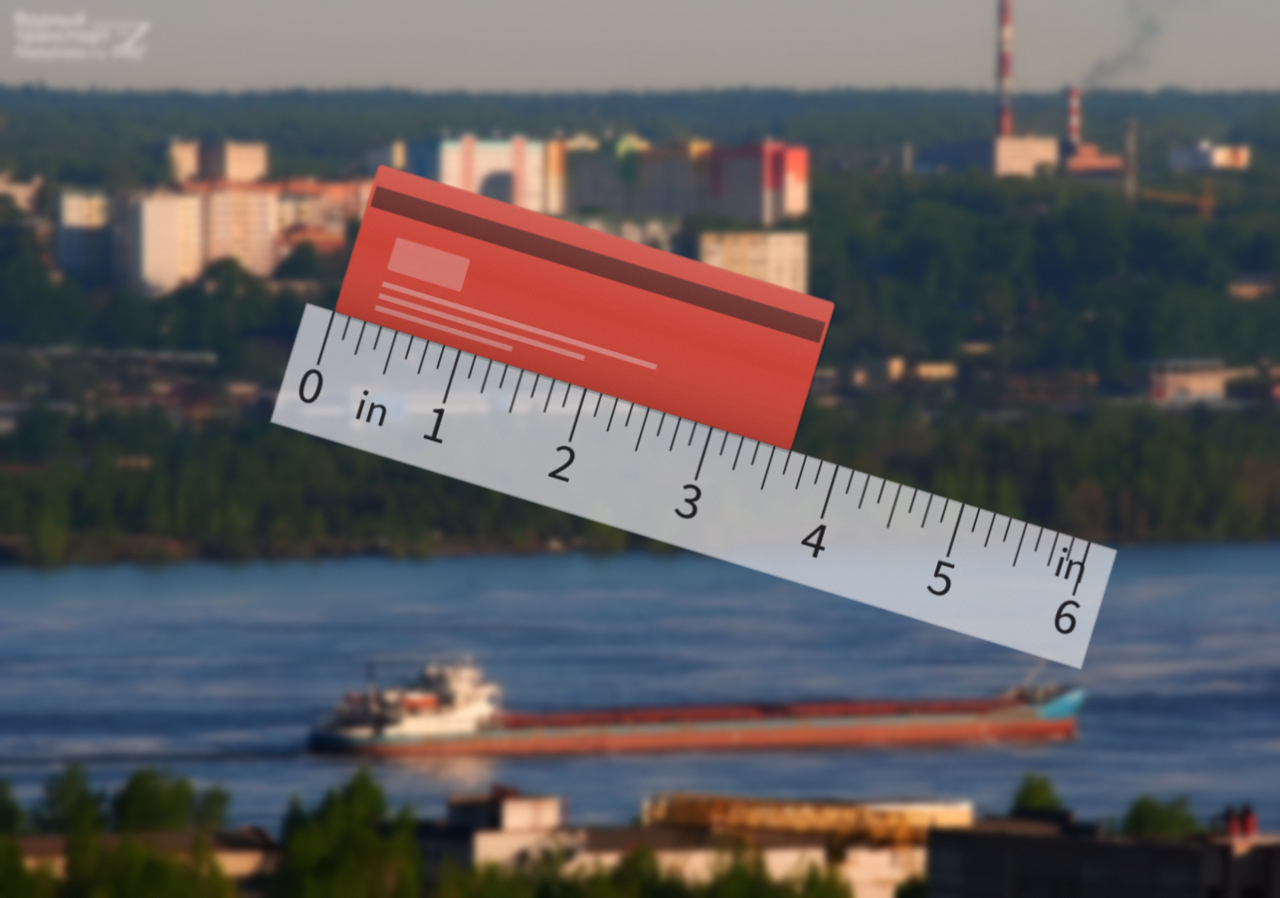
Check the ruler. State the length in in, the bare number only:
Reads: 3.625
